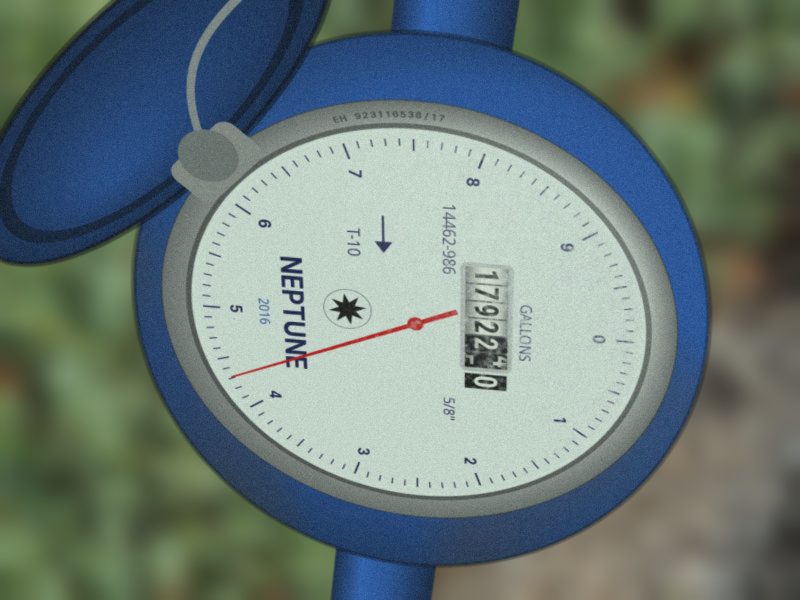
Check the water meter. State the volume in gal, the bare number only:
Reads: 1792244.3
